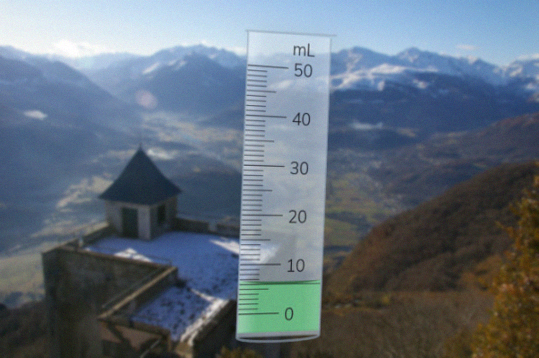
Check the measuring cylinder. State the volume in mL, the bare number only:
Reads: 6
